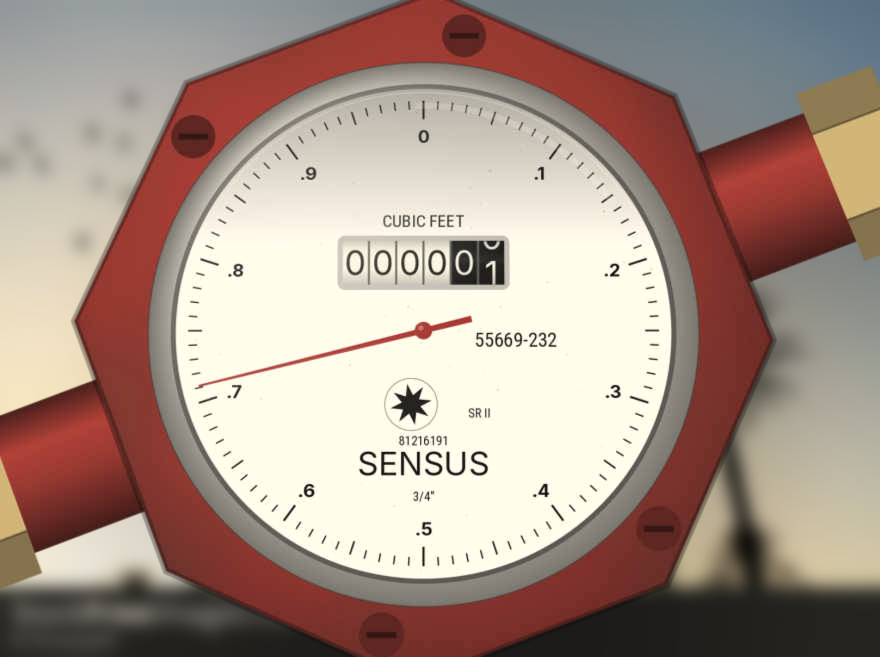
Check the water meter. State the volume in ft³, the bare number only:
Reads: 0.71
